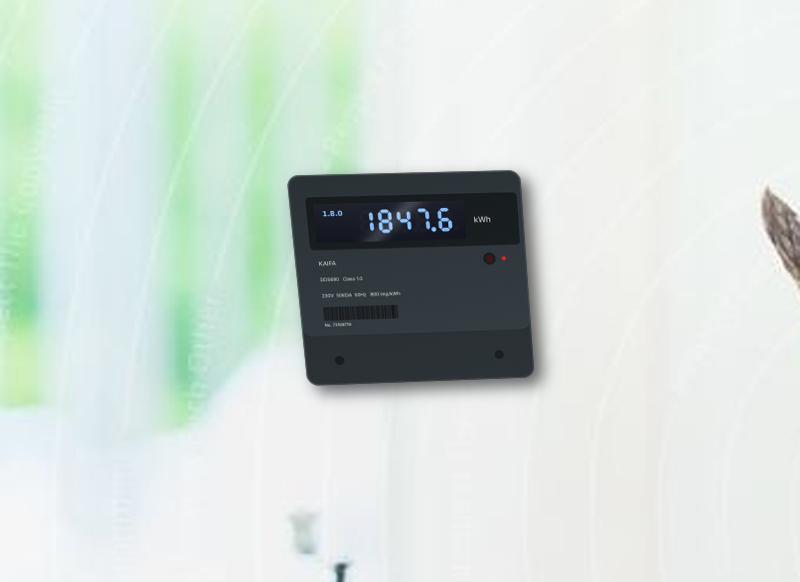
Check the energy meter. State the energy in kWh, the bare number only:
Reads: 1847.6
